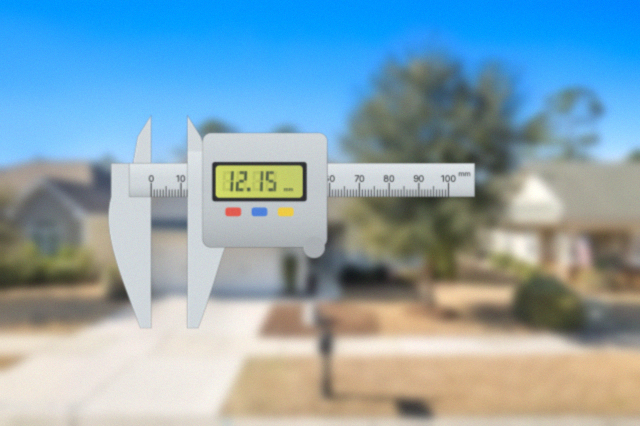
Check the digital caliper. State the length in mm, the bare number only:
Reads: 12.15
